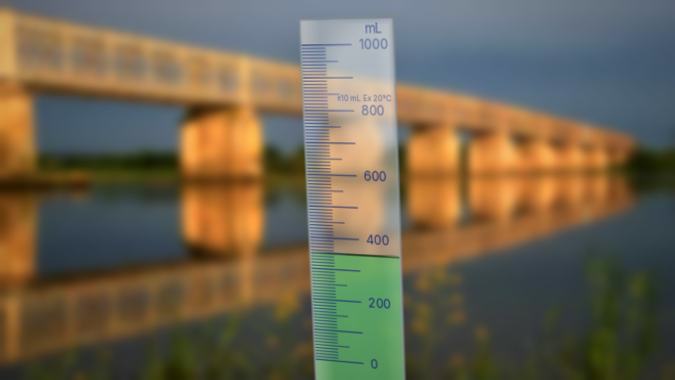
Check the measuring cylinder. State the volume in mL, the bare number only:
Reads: 350
